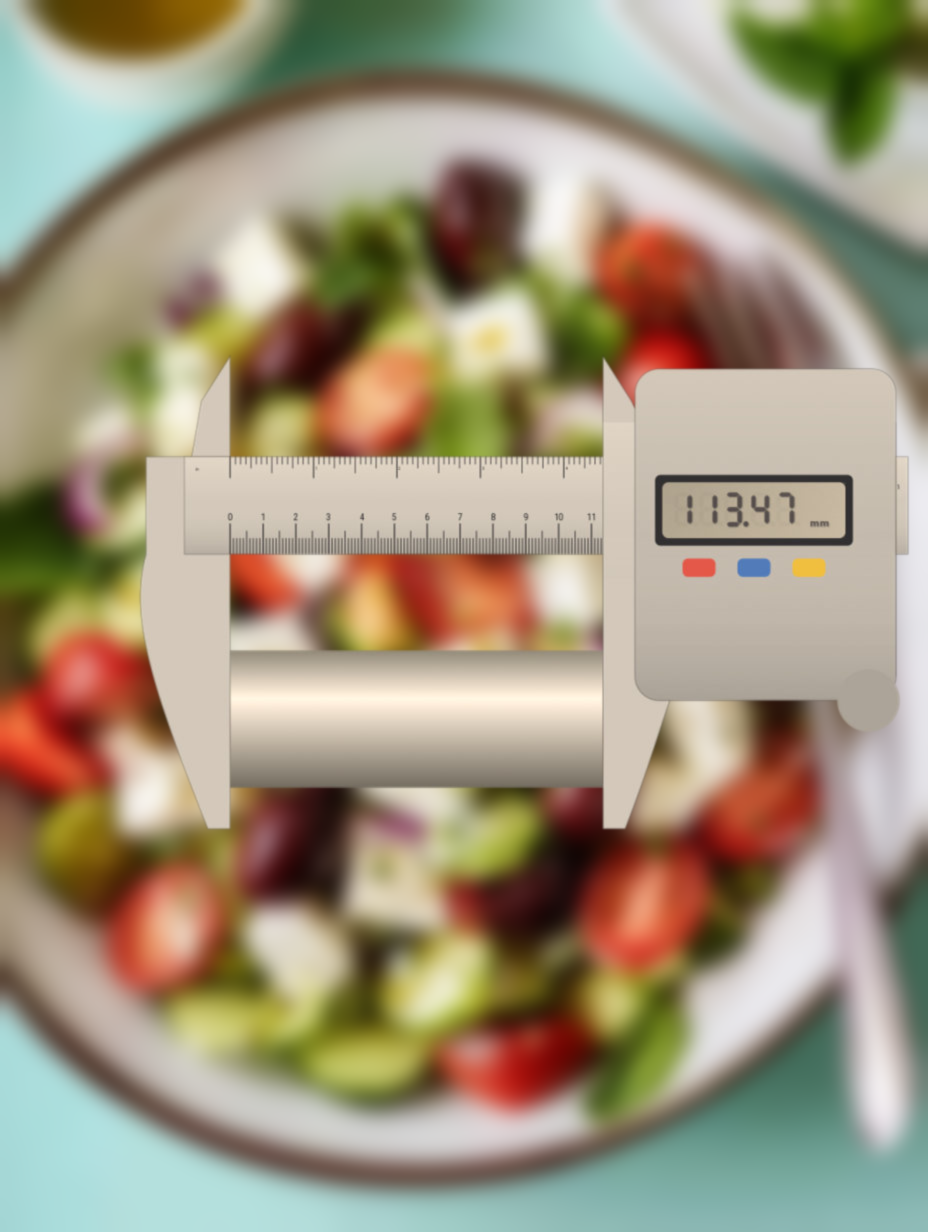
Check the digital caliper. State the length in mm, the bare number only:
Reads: 113.47
